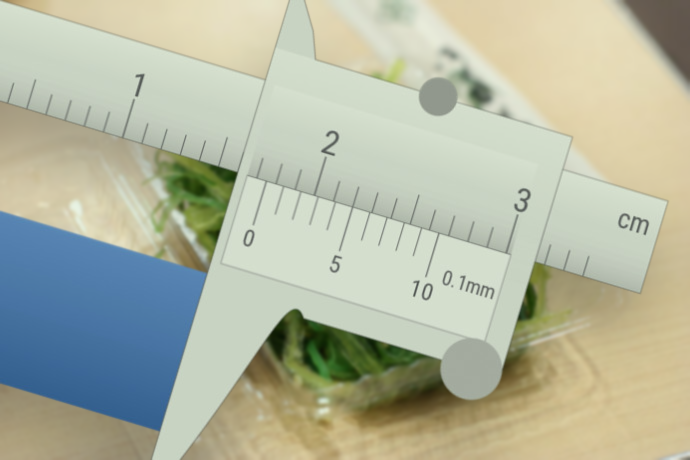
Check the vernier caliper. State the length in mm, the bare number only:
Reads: 17.5
